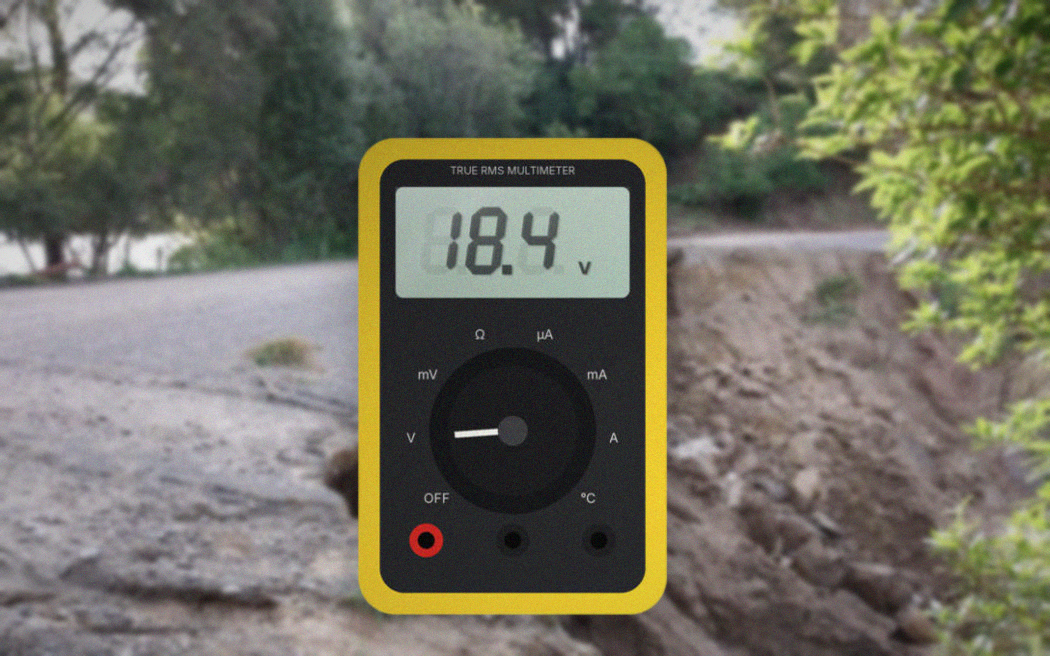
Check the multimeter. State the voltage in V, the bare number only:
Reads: 18.4
